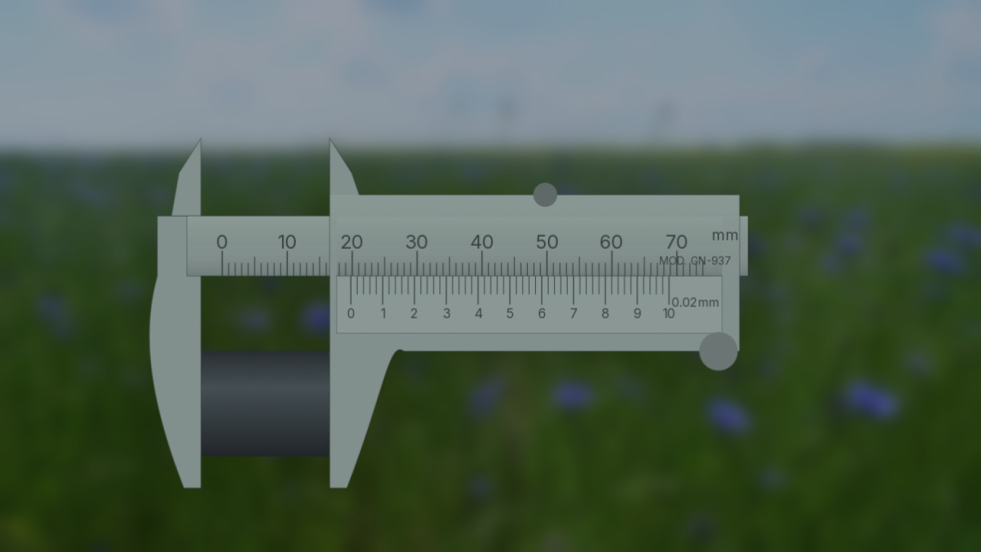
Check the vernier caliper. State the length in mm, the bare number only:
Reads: 19.8
